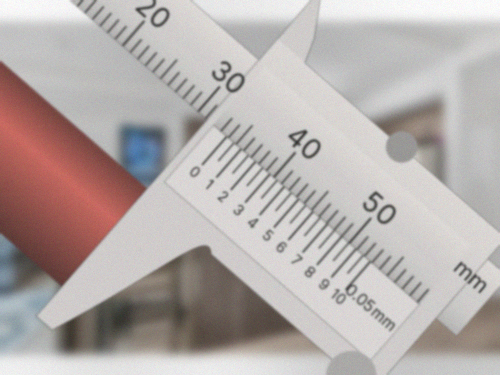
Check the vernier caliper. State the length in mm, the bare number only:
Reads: 33.8
